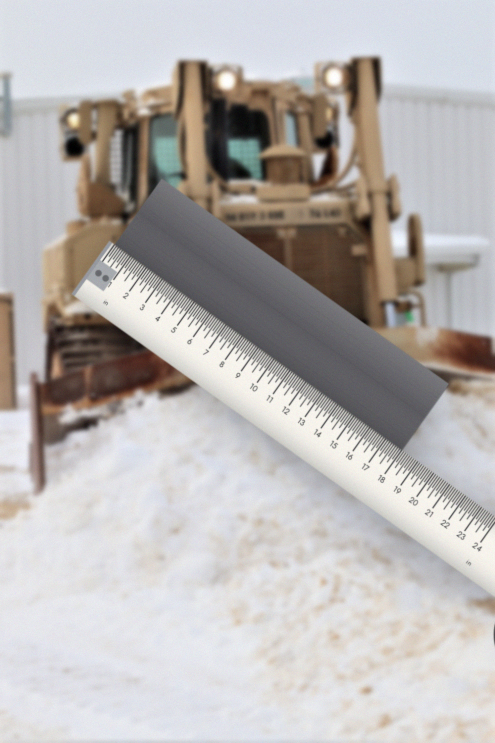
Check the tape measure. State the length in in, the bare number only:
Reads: 18
